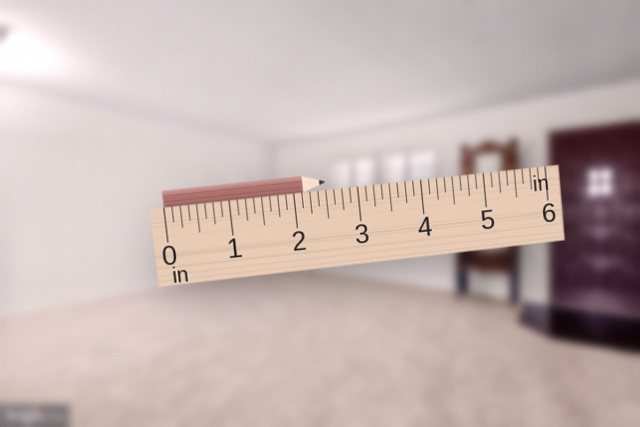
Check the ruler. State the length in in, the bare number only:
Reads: 2.5
